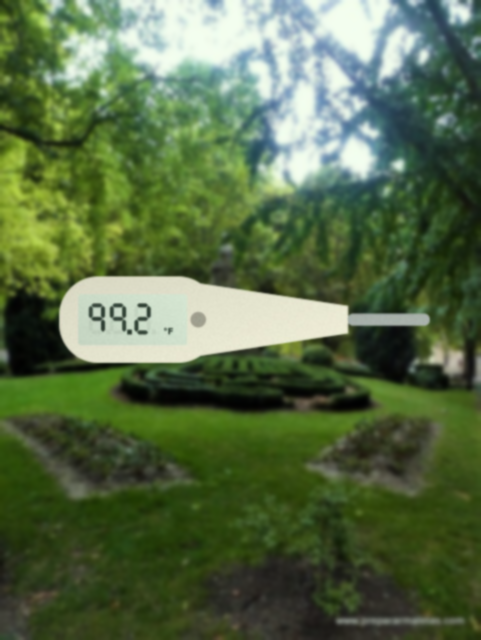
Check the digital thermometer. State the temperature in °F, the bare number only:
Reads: 99.2
